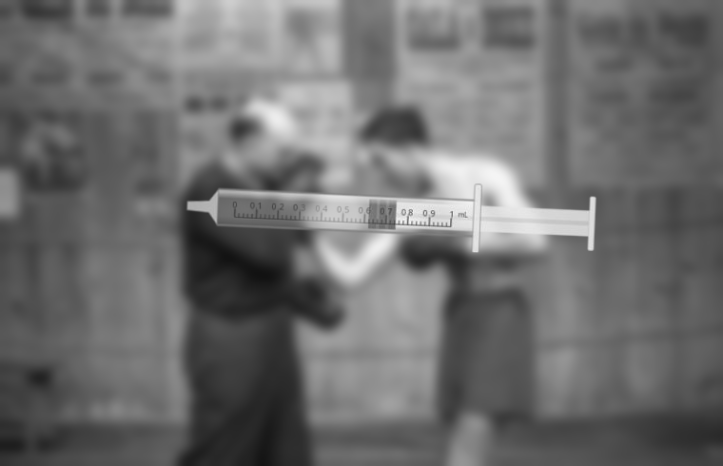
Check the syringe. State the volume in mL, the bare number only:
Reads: 0.62
